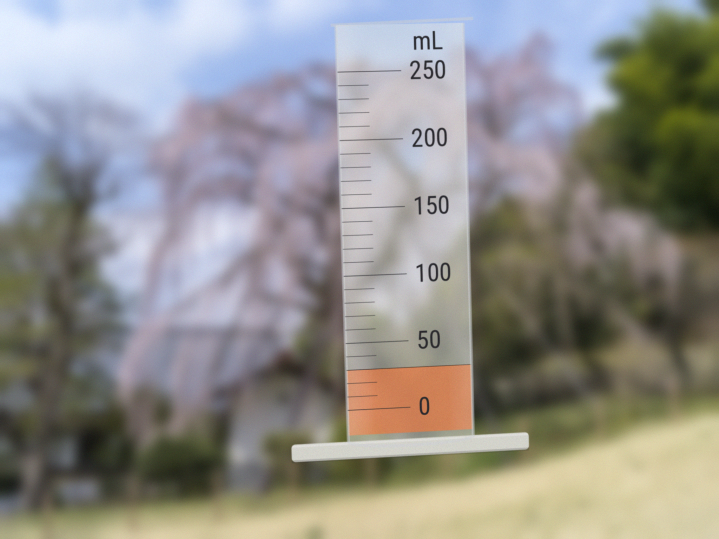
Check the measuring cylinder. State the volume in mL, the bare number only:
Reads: 30
